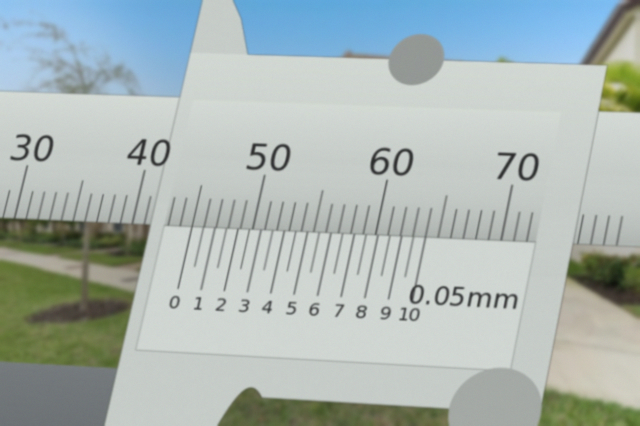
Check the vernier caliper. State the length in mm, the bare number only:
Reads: 45.0
